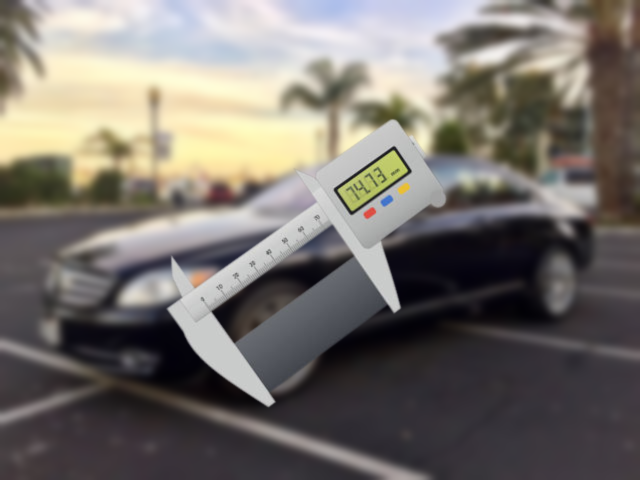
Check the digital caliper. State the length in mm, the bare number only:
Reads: 74.73
